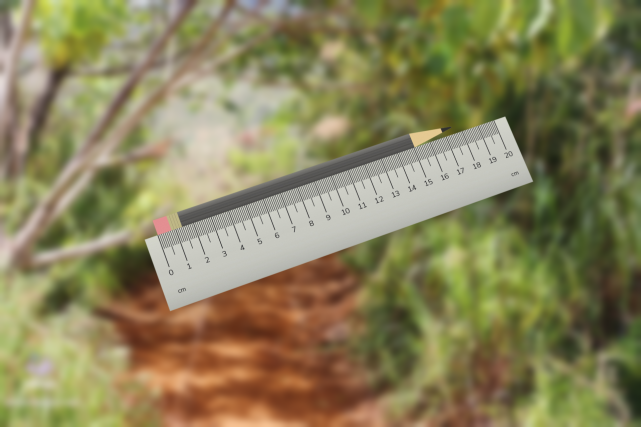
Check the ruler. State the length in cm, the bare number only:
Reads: 17.5
